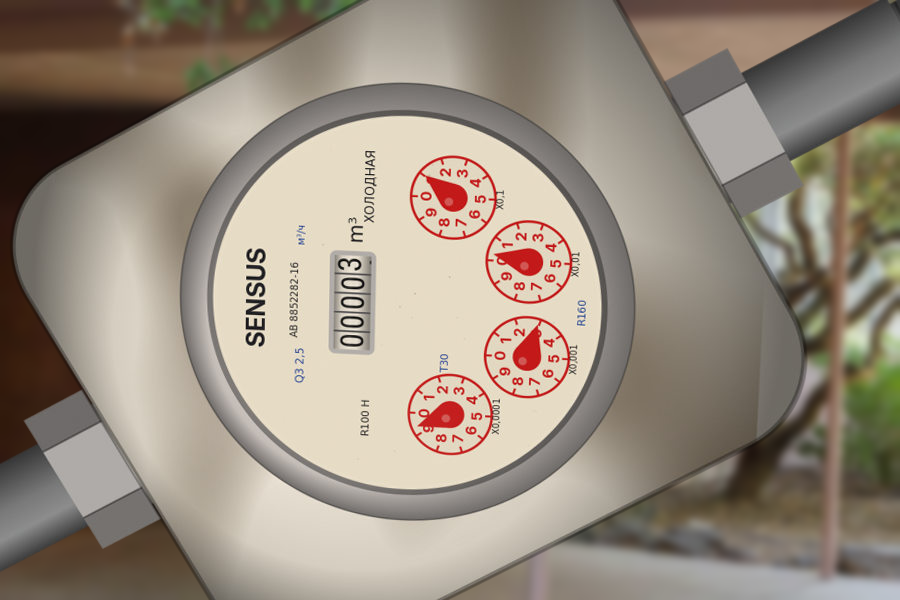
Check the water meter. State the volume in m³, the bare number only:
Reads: 3.1029
